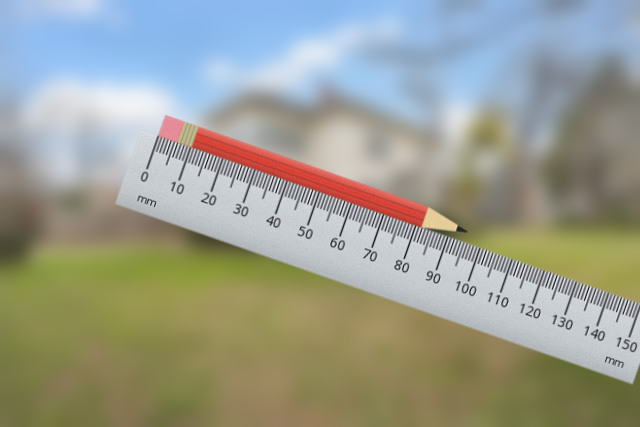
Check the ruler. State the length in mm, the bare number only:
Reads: 95
